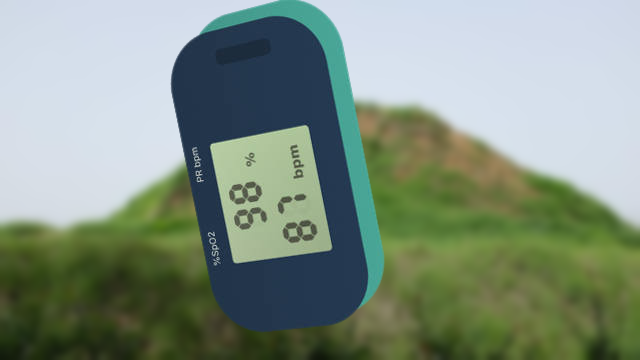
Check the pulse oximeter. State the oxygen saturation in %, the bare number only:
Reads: 98
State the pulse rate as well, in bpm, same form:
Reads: 87
